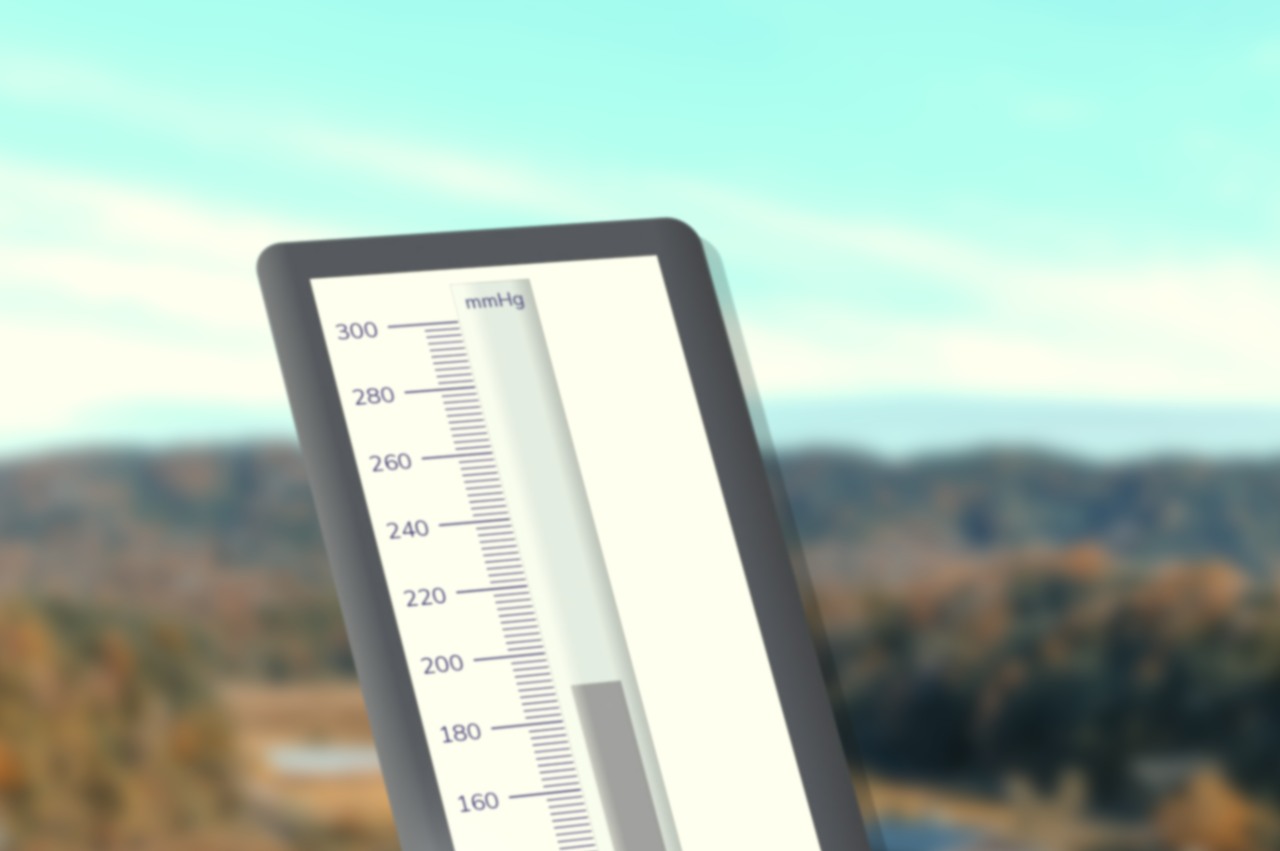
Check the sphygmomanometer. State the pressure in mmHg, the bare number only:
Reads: 190
